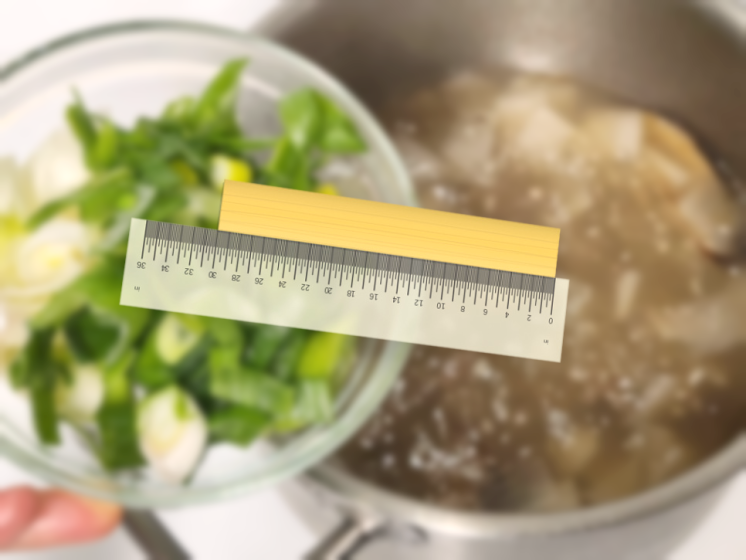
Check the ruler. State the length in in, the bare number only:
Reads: 30
